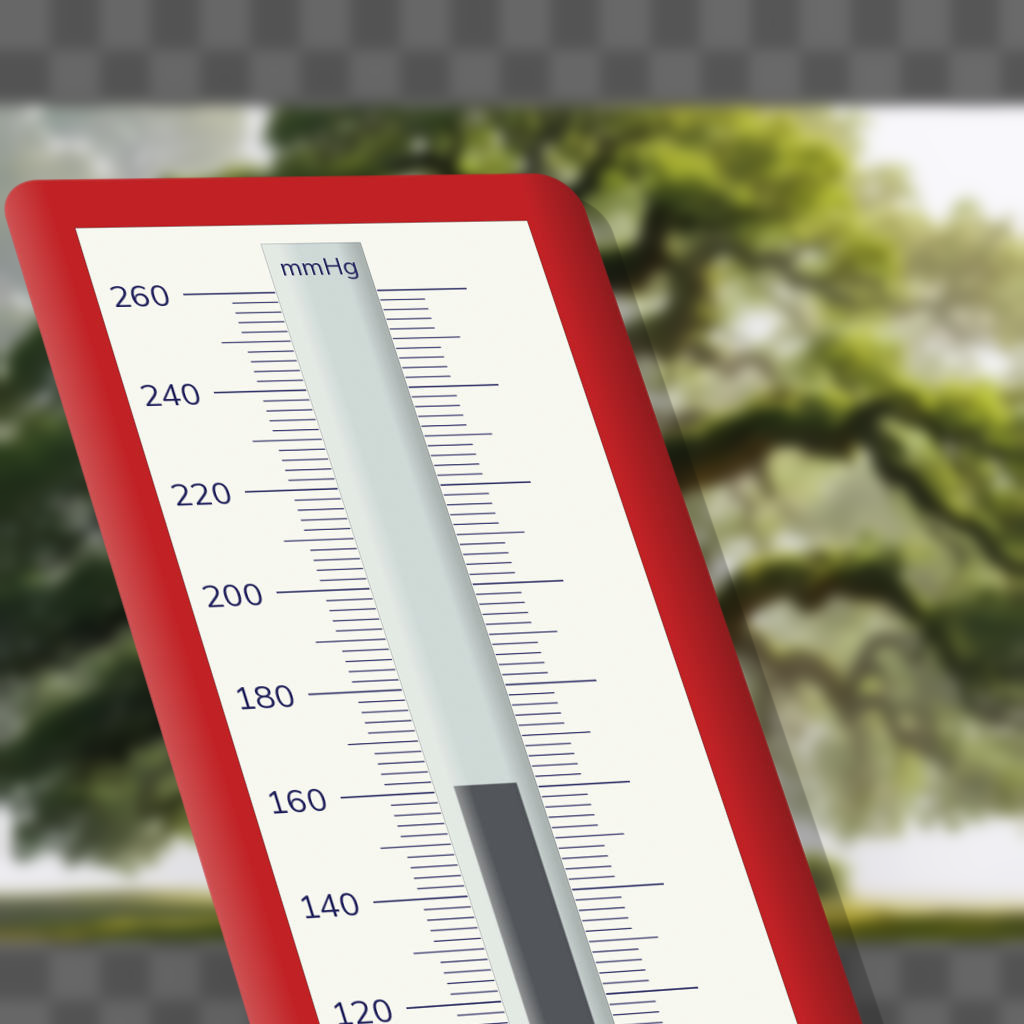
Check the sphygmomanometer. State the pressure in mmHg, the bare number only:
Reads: 161
